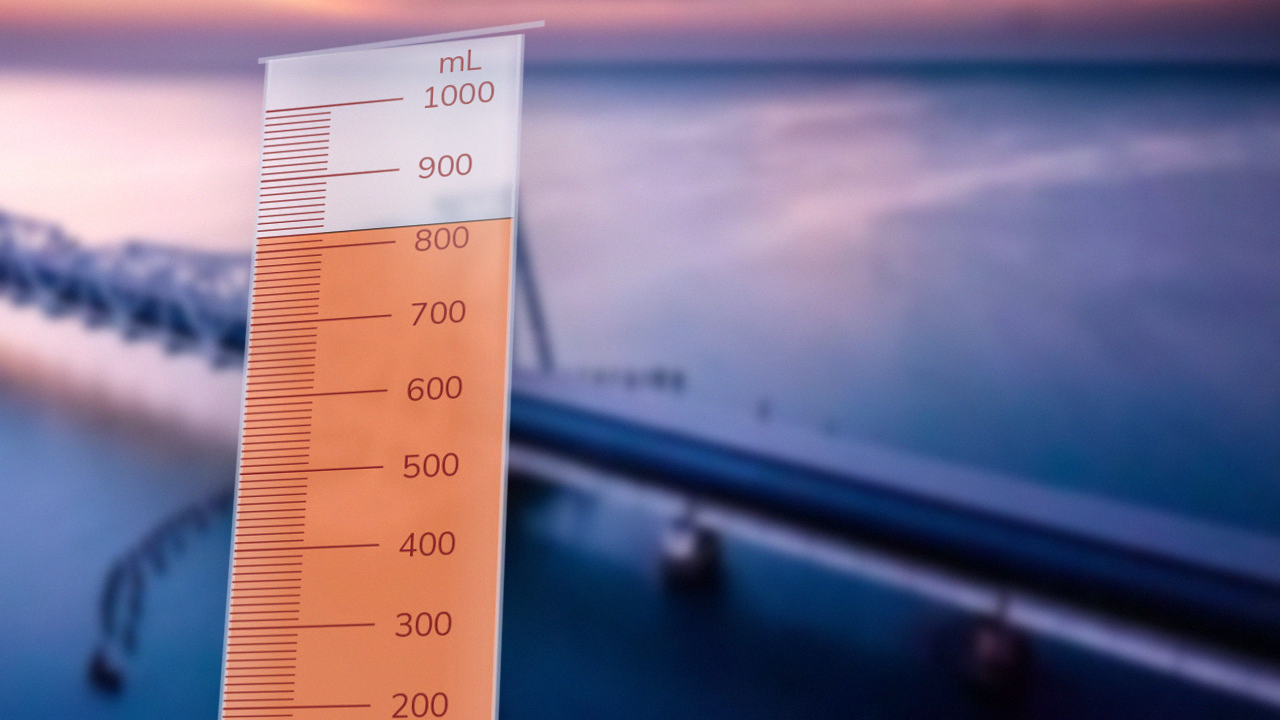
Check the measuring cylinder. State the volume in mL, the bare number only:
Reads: 820
